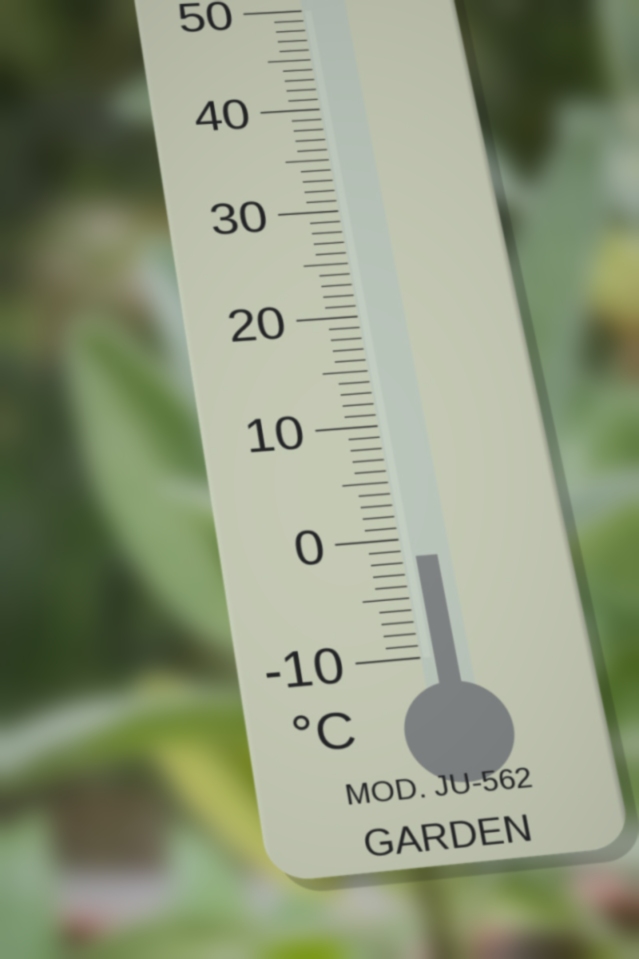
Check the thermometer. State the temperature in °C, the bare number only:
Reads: -1.5
